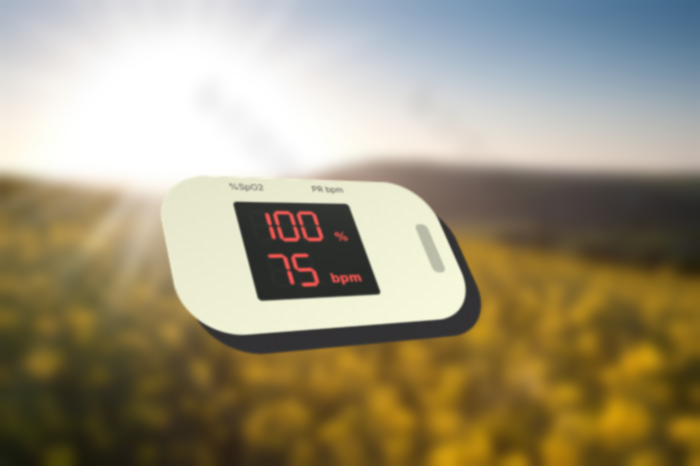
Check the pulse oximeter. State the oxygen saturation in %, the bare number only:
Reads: 100
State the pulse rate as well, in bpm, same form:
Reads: 75
